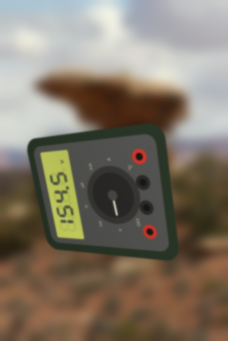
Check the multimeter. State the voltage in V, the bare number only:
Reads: 154.5
